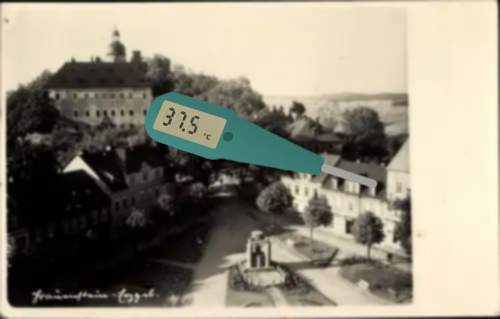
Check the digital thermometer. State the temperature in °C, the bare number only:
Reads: 37.5
